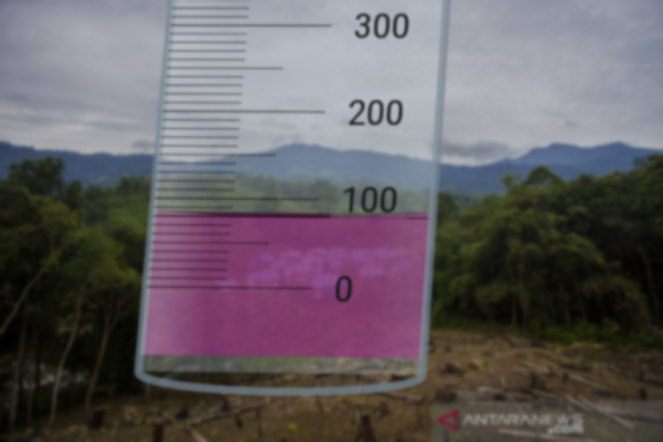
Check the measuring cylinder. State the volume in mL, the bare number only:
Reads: 80
